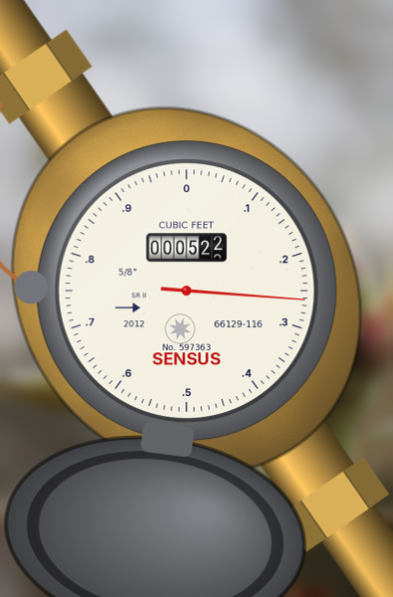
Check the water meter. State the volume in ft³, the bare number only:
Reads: 522.26
